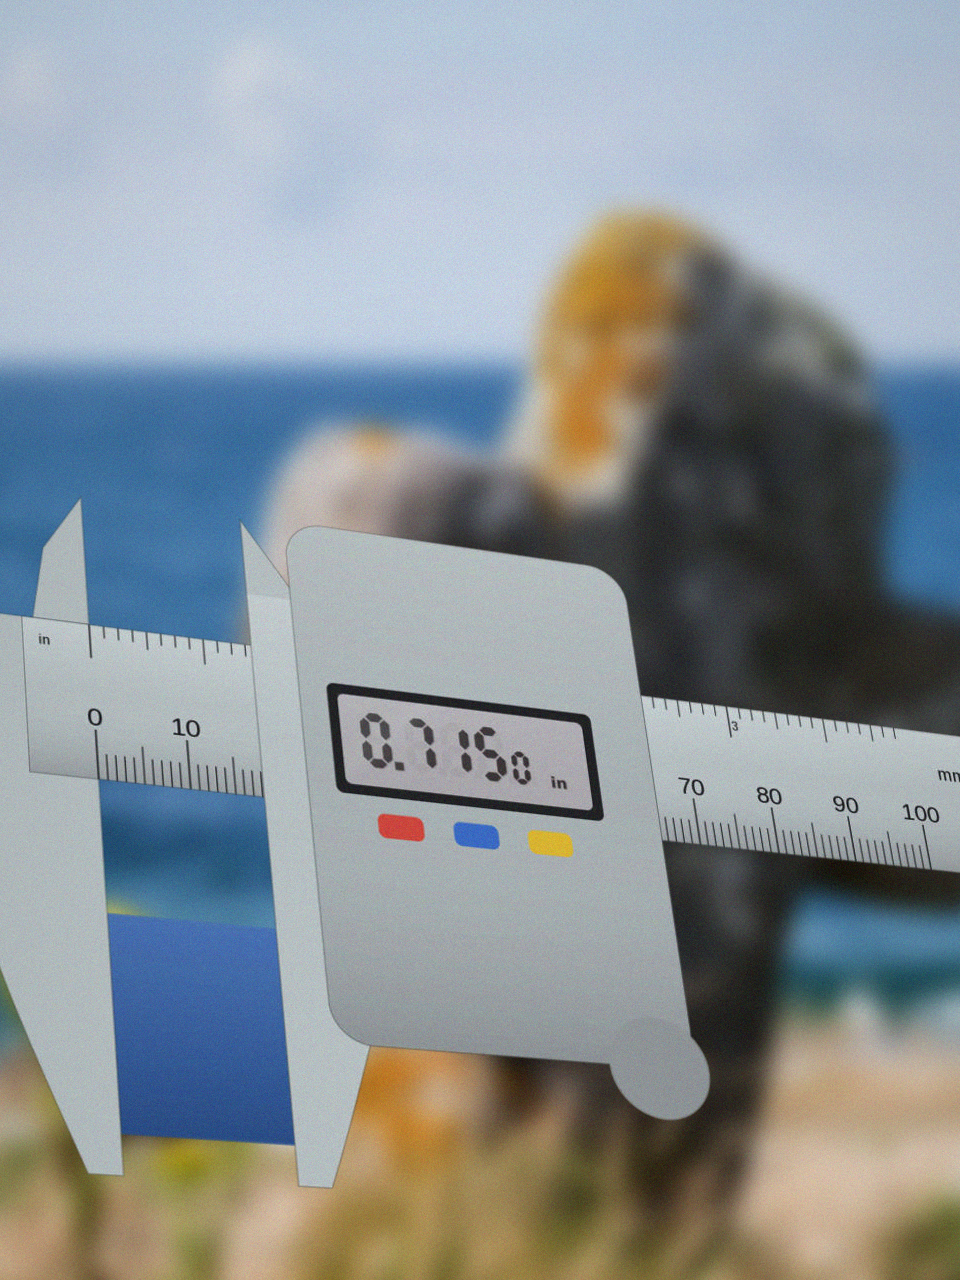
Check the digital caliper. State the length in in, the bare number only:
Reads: 0.7150
